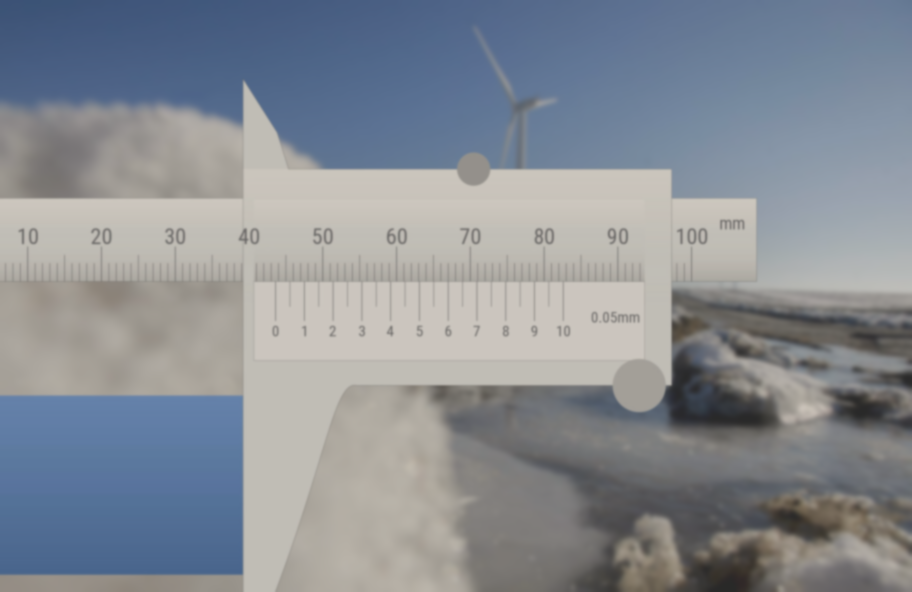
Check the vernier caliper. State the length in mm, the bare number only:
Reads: 43.6
